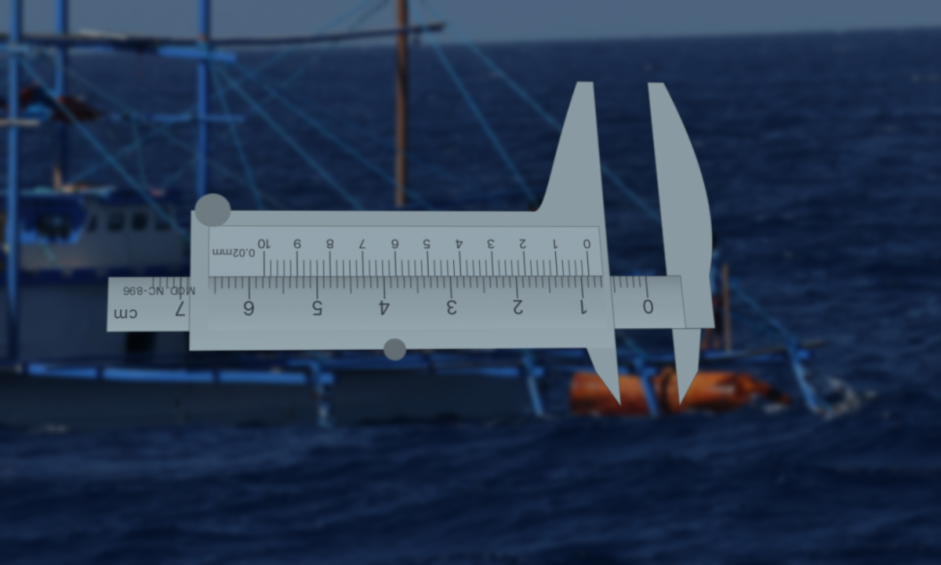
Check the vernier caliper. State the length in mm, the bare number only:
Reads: 8.8
